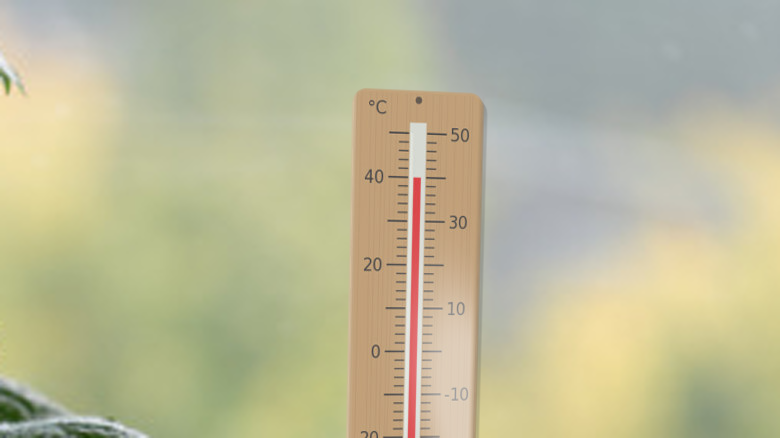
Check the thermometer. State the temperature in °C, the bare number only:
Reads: 40
